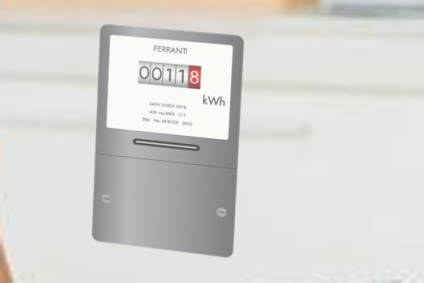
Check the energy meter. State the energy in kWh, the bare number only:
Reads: 11.8
